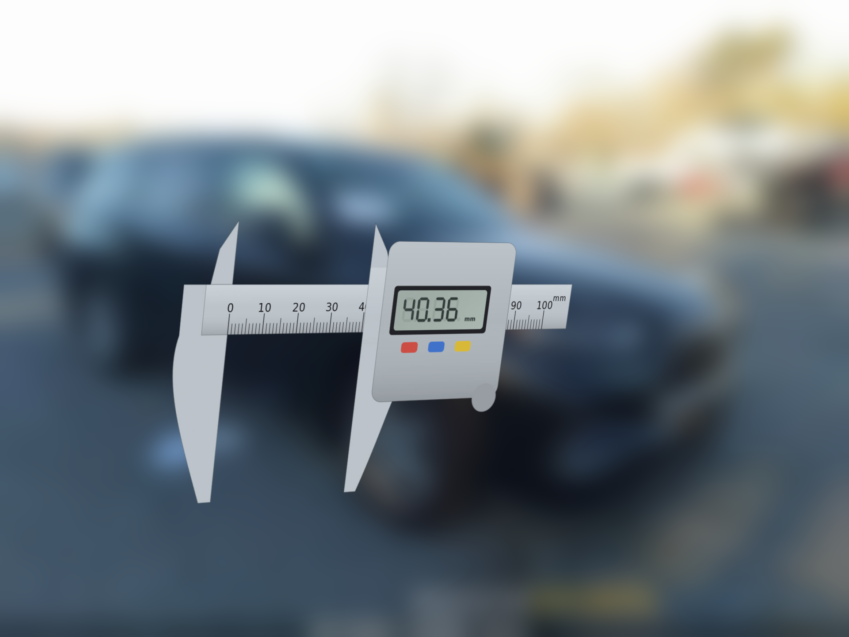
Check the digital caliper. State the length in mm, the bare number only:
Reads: 40.36
